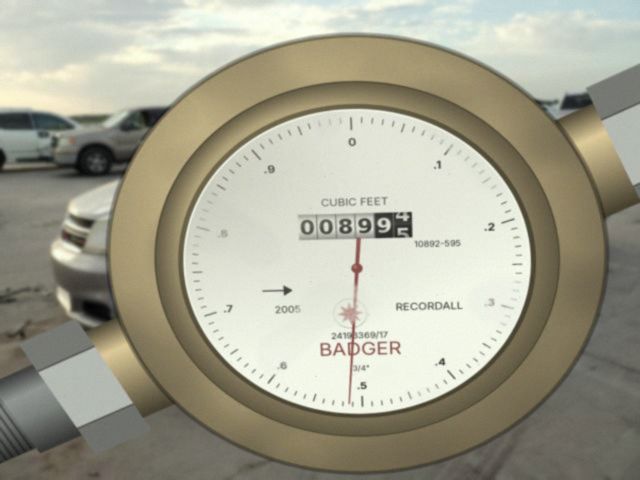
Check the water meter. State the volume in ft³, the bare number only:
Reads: 8994.51
